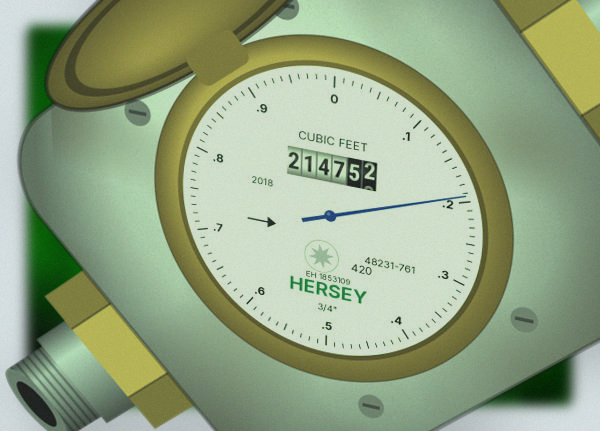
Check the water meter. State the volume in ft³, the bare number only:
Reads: 214752.19
